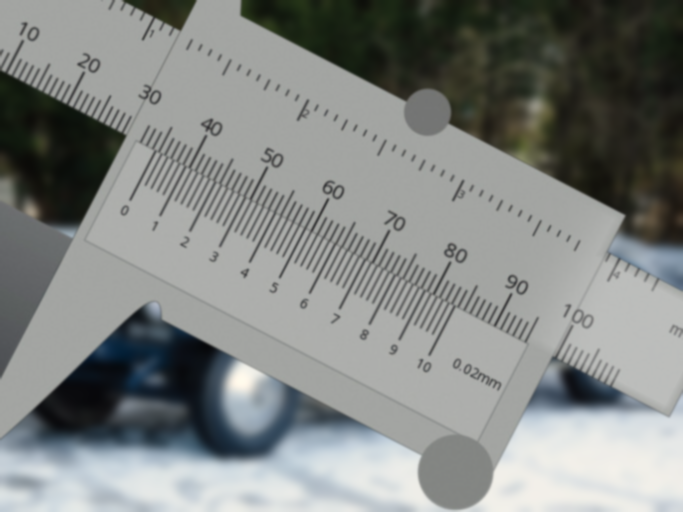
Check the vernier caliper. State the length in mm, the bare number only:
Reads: 34.5
